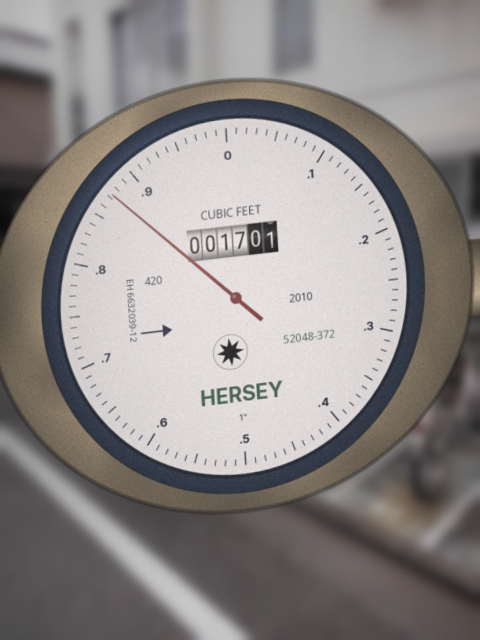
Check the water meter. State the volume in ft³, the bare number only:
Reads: 1700.87
